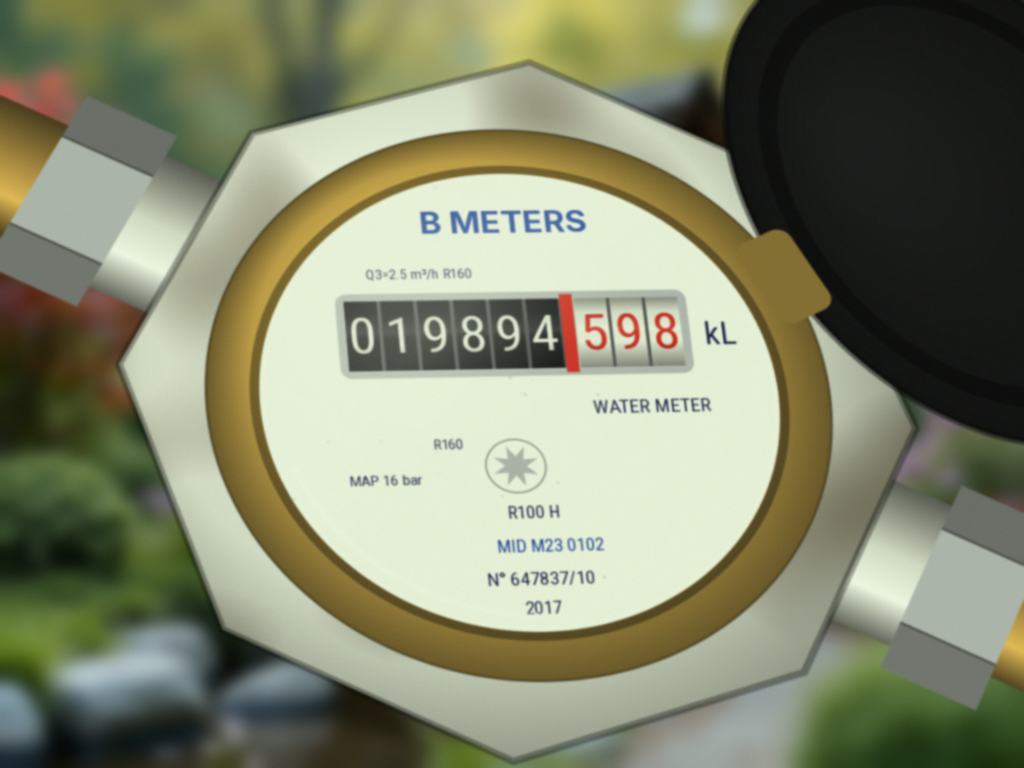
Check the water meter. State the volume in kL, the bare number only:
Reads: 19894.598
